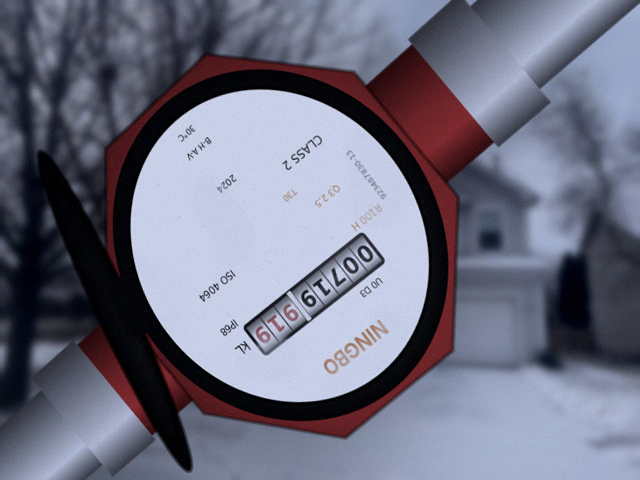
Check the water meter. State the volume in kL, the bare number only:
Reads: 719.919
